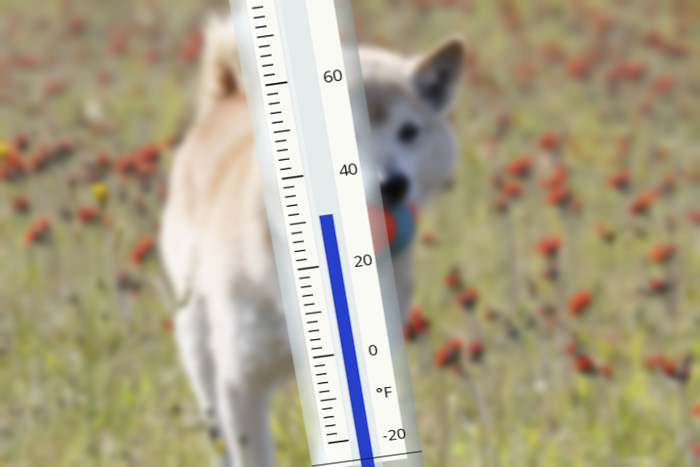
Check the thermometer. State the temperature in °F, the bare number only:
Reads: 31
